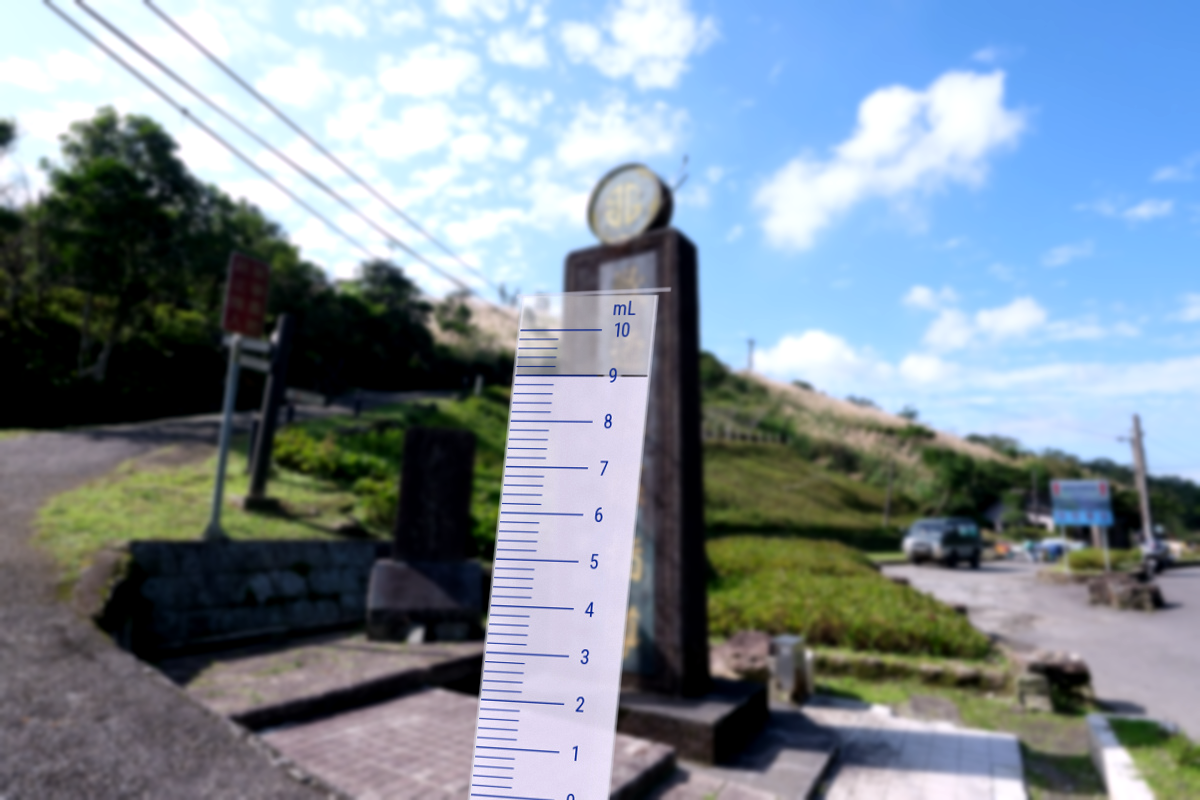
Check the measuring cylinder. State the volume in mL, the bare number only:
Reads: 9
